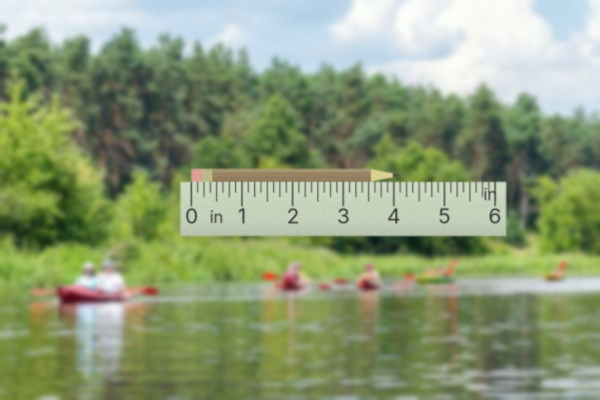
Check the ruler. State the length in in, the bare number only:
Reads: 4.125
